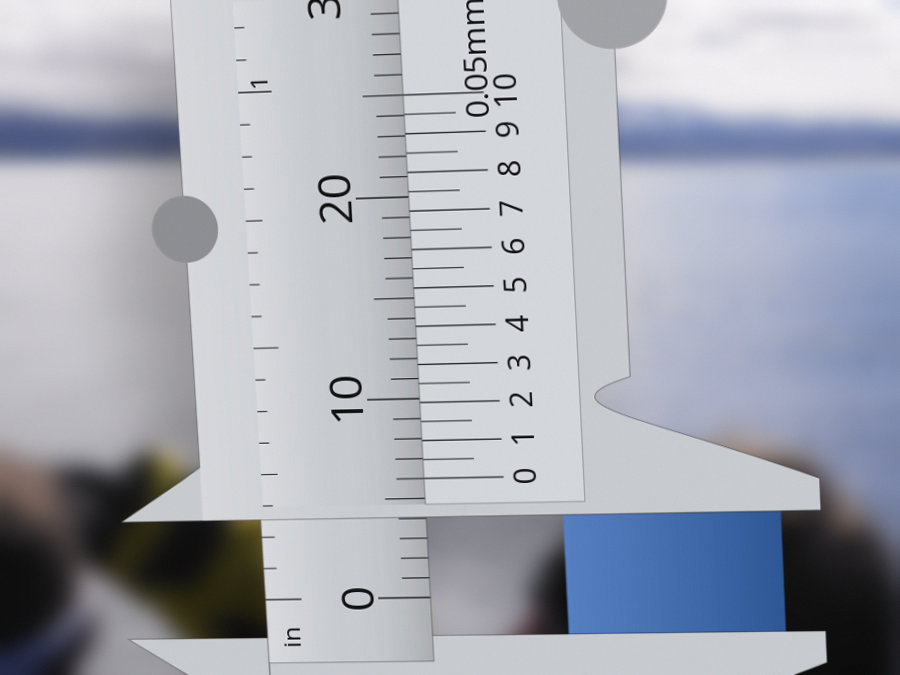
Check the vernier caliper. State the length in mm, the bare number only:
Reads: 6.0
